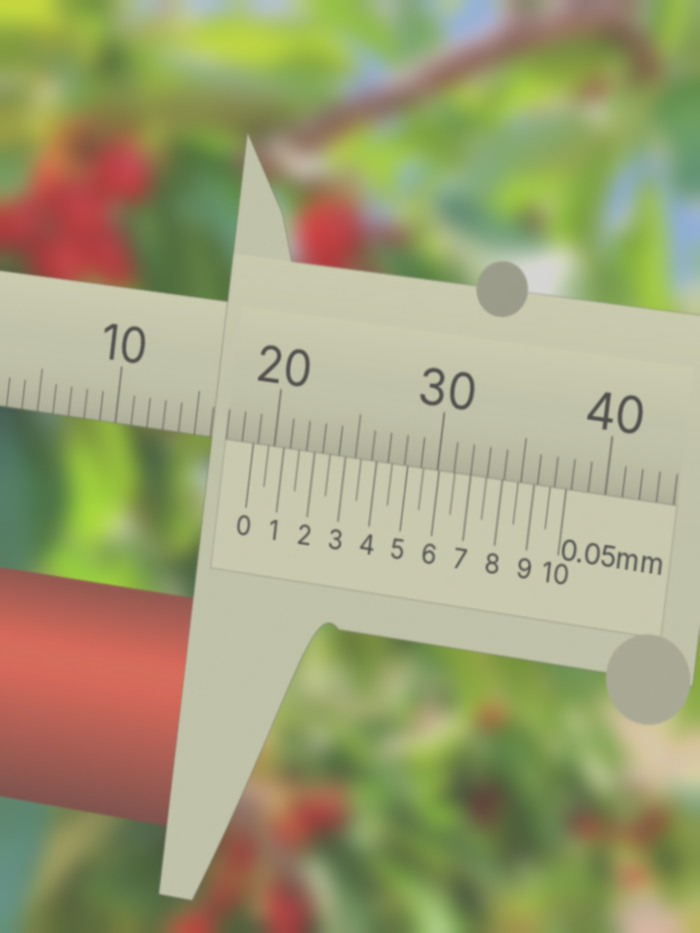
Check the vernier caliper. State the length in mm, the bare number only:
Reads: 18.7
